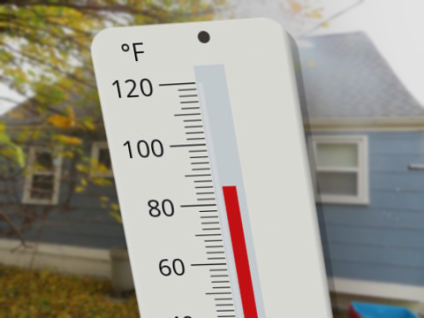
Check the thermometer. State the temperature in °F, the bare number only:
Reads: 86
